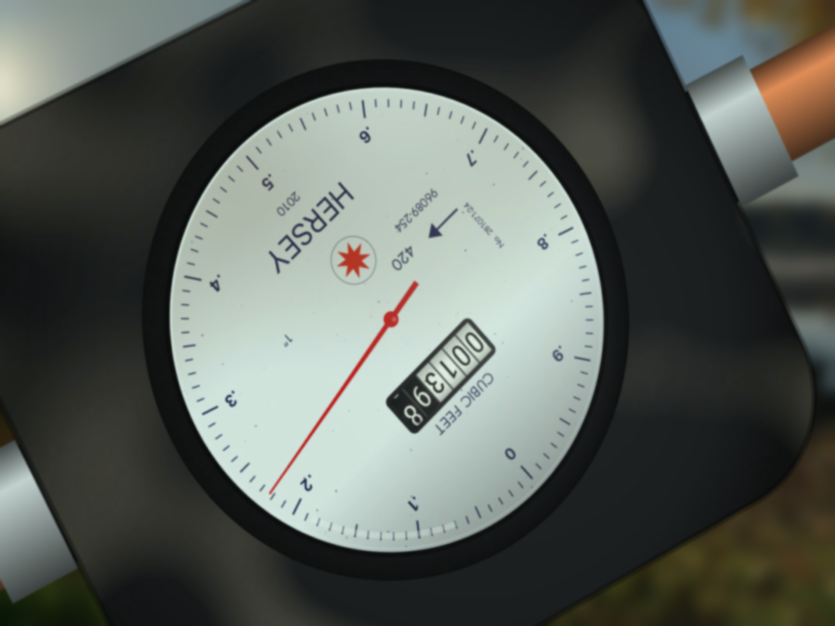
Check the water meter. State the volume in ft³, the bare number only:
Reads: 1398.22
